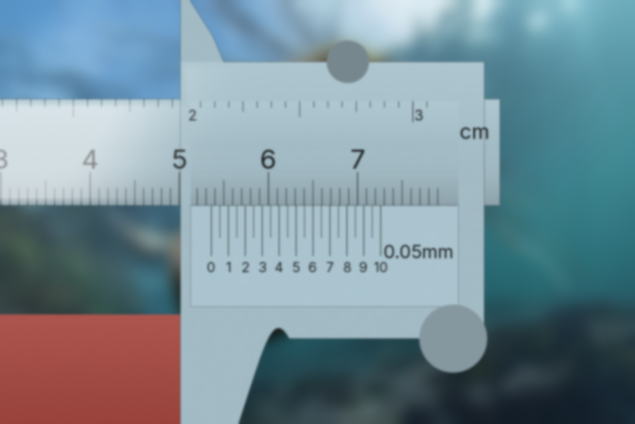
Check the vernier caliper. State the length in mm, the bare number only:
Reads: 53.6
